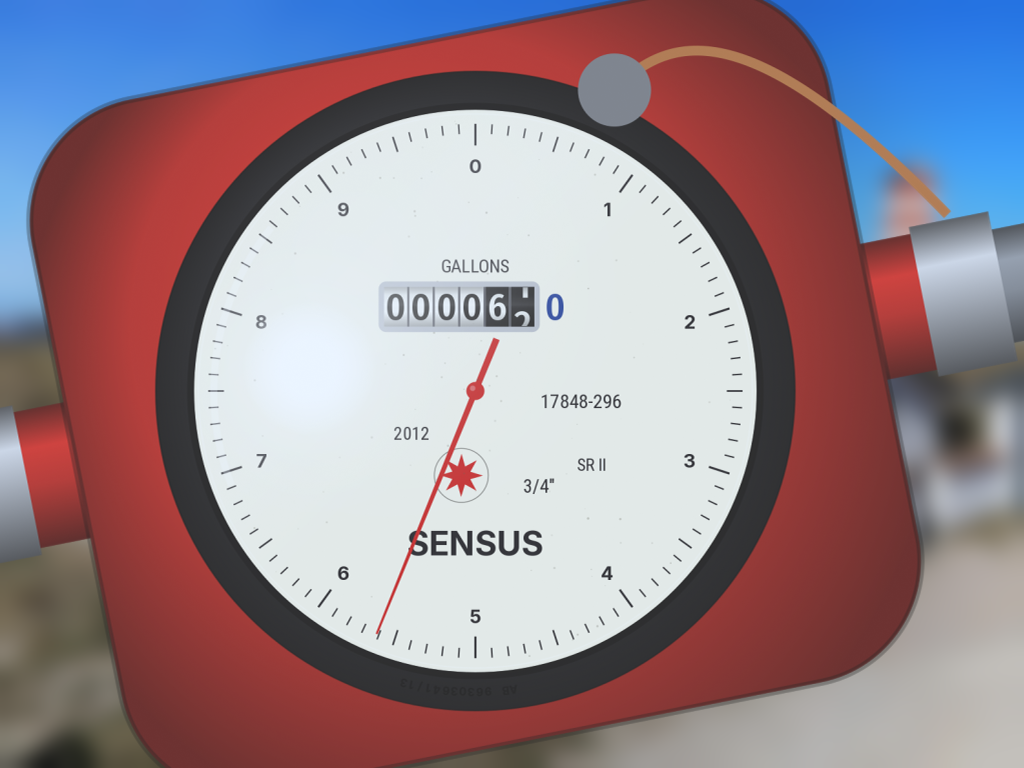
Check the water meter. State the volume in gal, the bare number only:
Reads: 615.6
